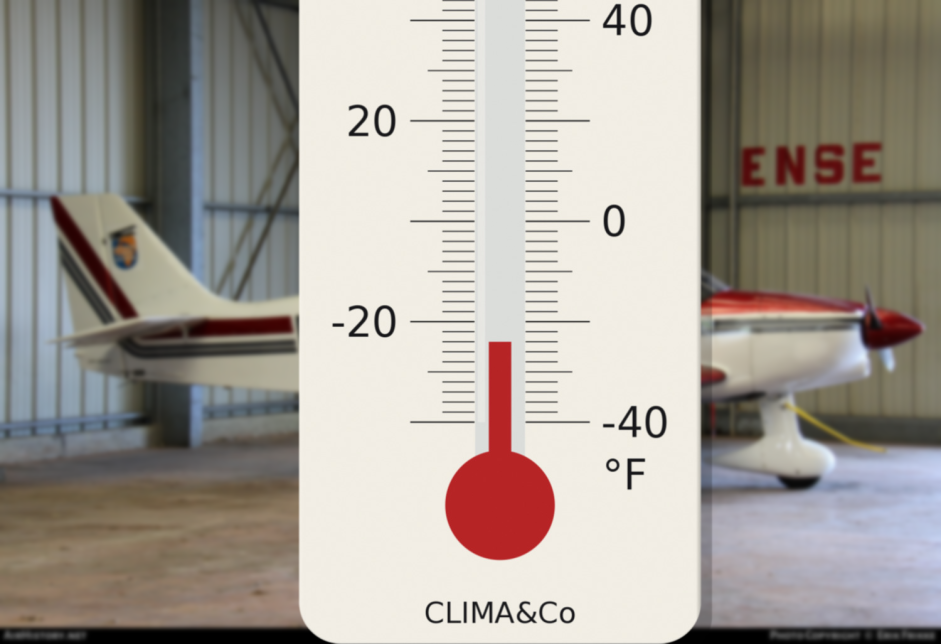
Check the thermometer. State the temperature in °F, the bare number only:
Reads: -24
